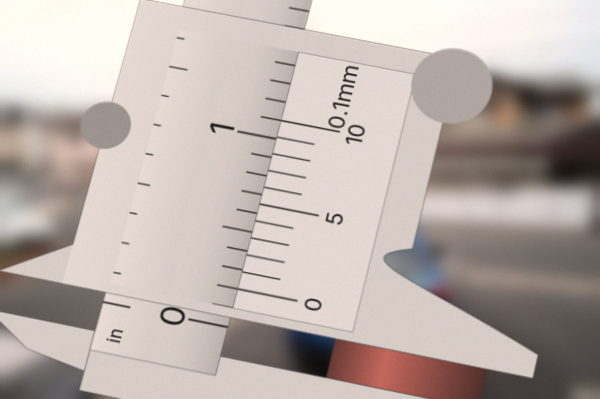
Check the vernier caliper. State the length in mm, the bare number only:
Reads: 2.0
